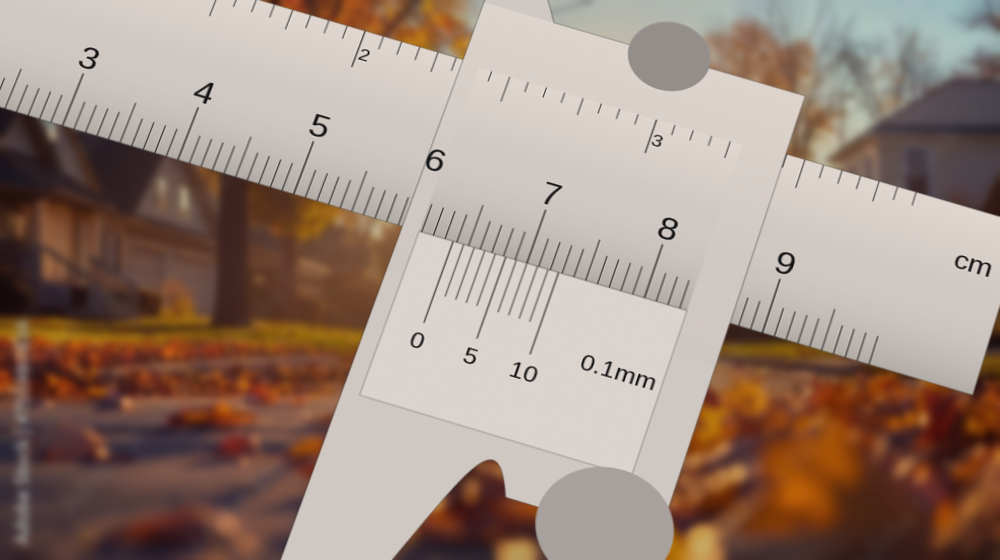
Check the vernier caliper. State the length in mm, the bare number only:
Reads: 63.7
